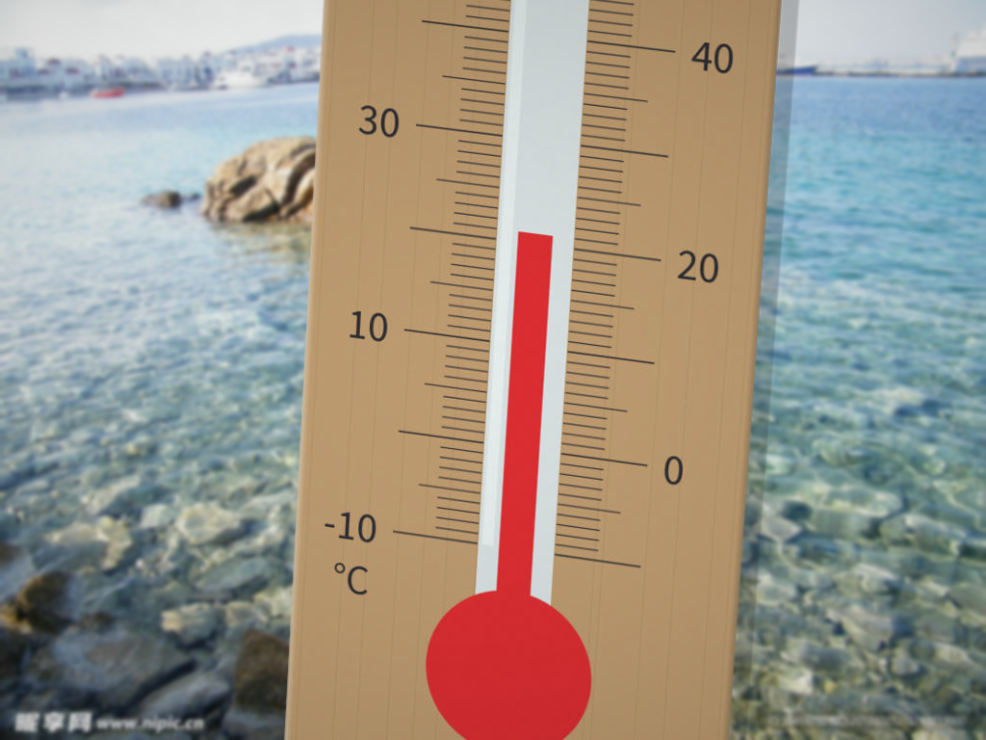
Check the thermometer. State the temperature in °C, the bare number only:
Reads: 21
